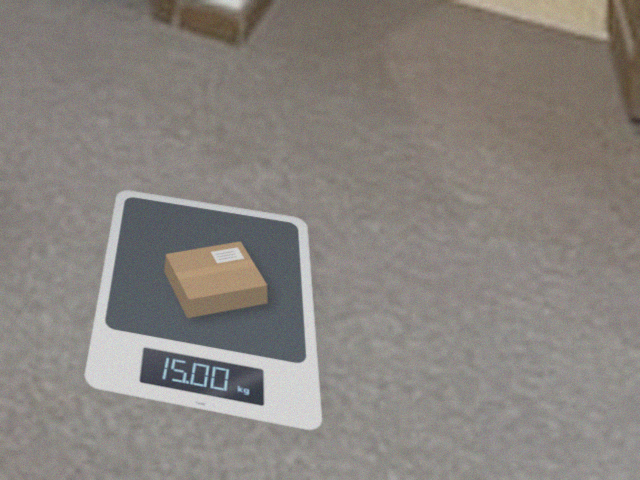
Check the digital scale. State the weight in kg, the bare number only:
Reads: 15.00
